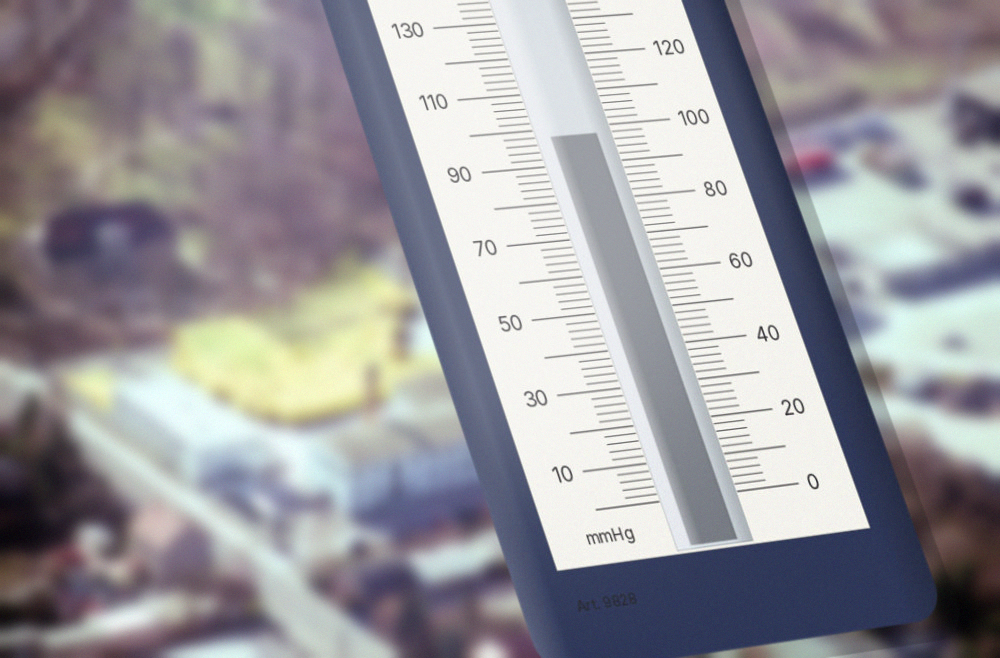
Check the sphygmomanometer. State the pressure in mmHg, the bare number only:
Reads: 98
